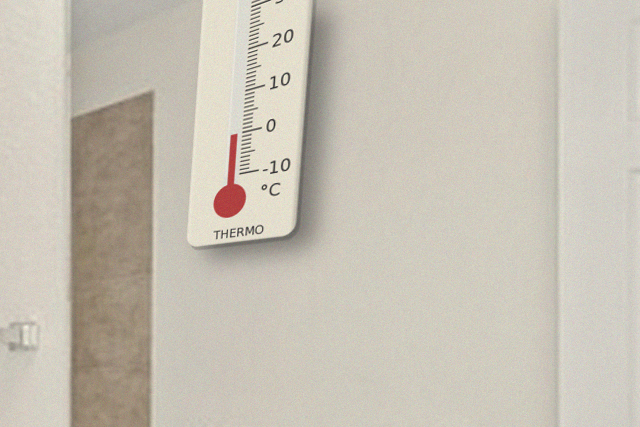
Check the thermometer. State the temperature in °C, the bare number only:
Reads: 0
